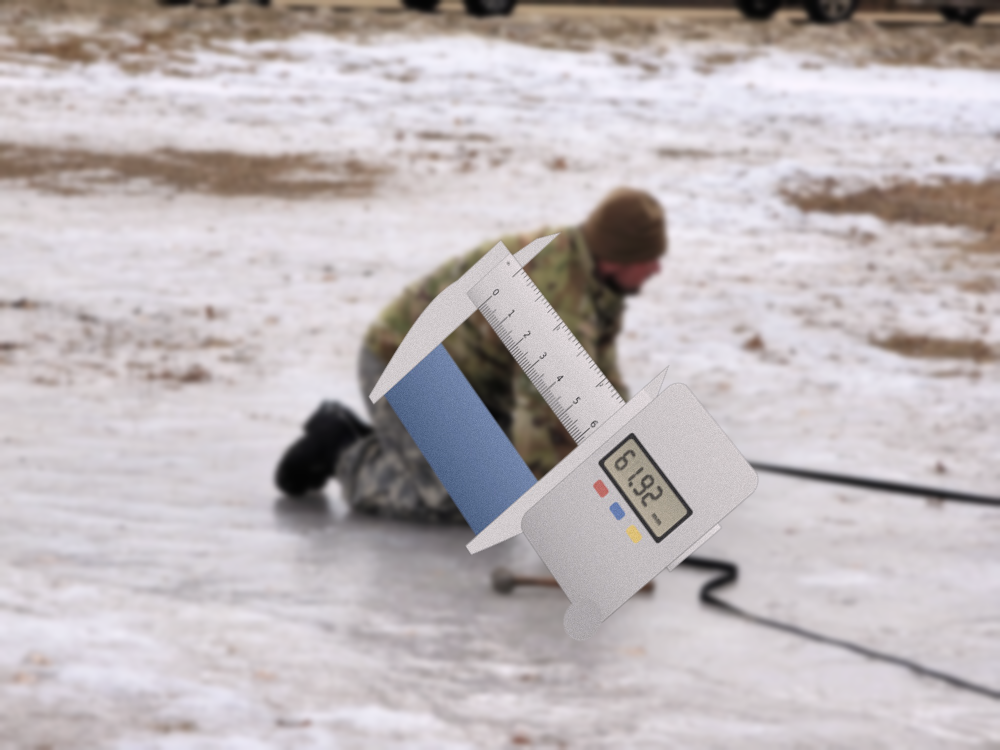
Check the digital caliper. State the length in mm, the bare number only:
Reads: 61.92
